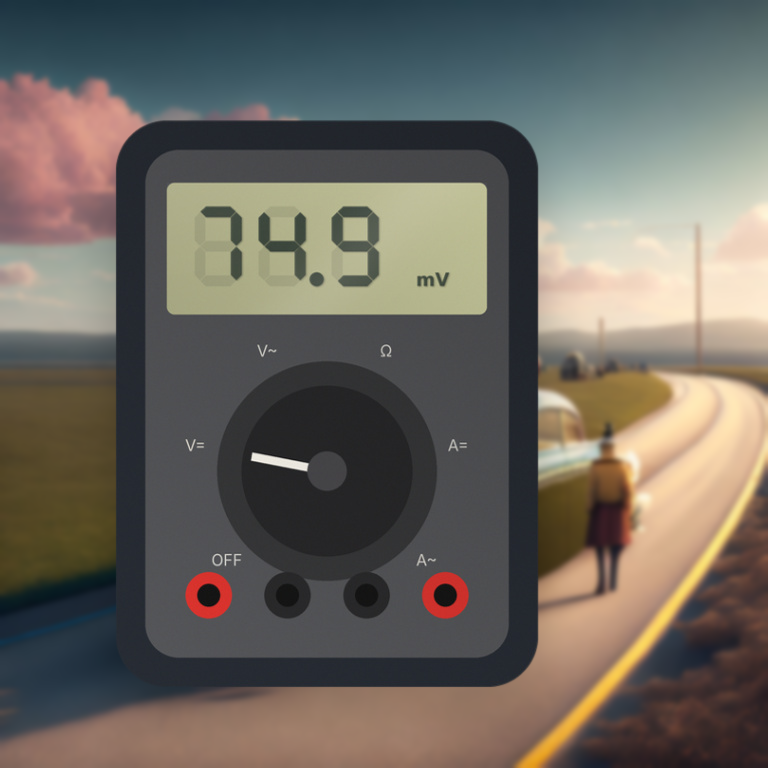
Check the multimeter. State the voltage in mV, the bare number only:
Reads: 74.9
